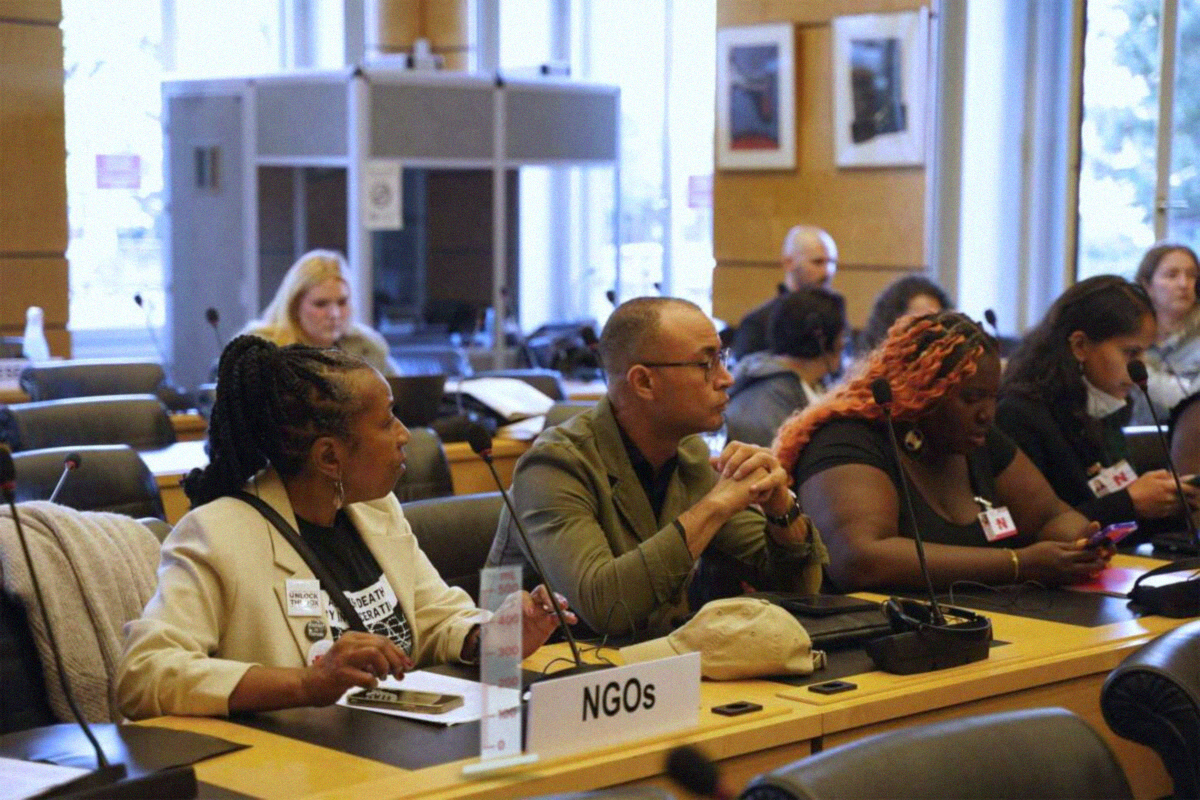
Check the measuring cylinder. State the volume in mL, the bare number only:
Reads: 100
